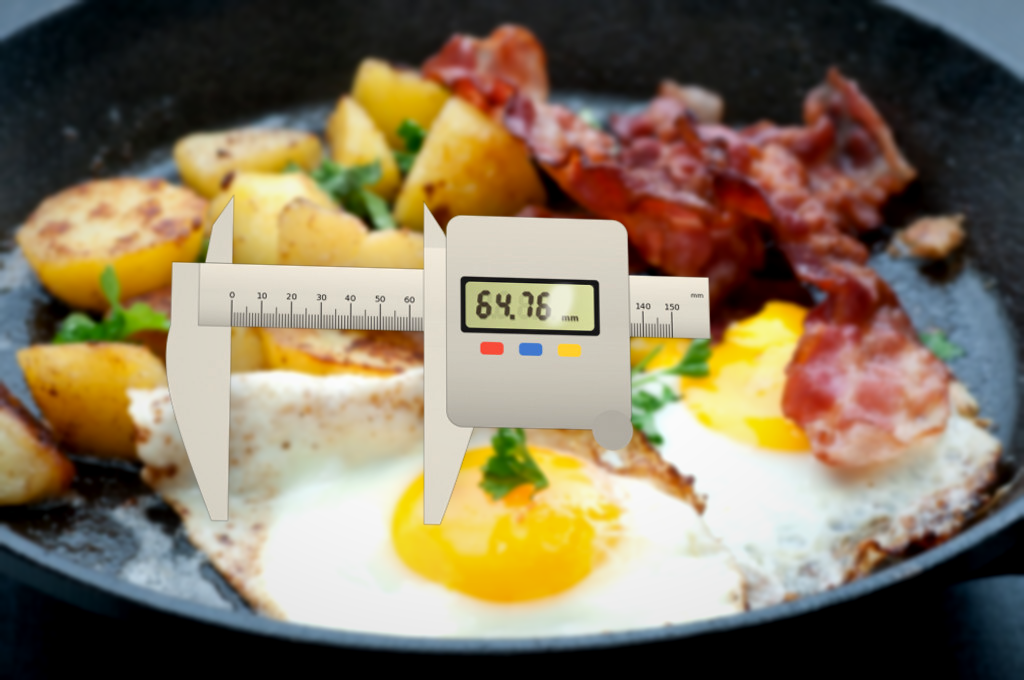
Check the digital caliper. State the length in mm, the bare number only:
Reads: 64.76
